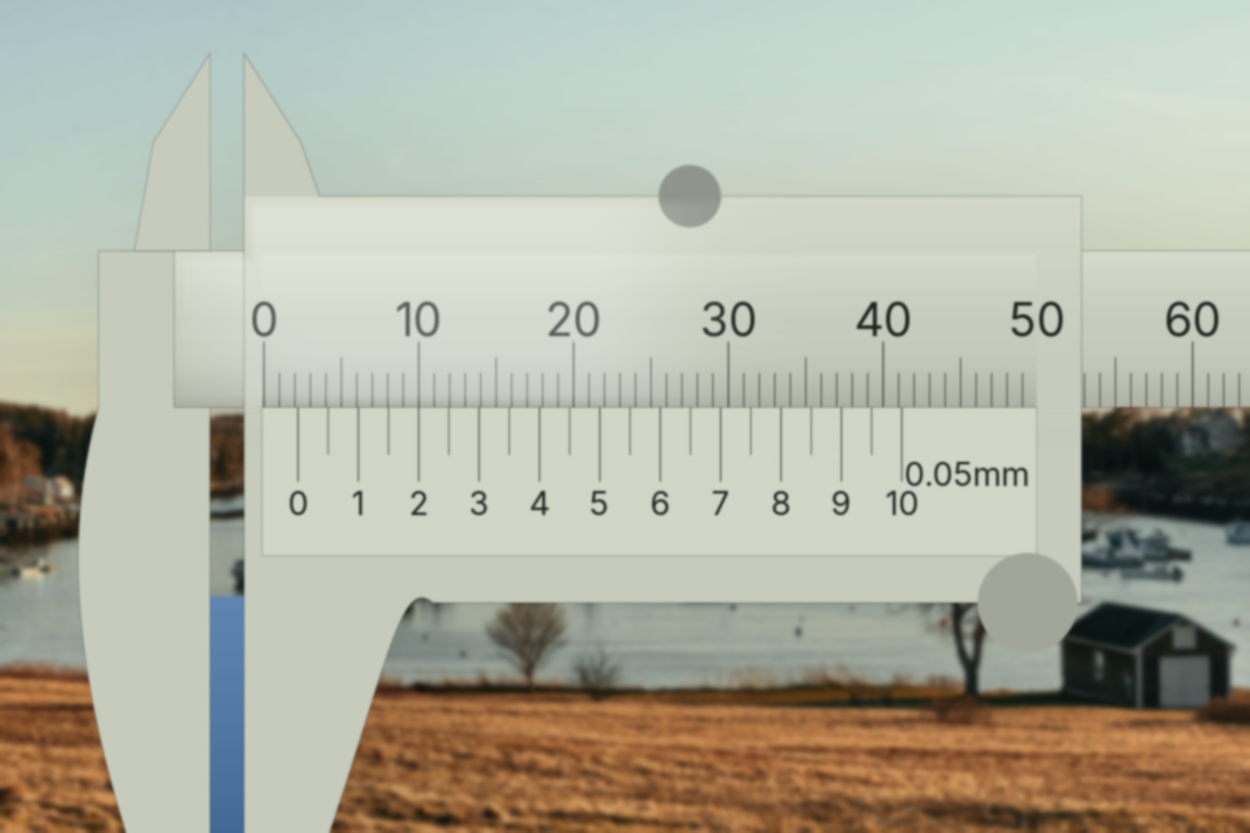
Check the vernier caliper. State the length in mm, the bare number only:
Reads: 2.2
